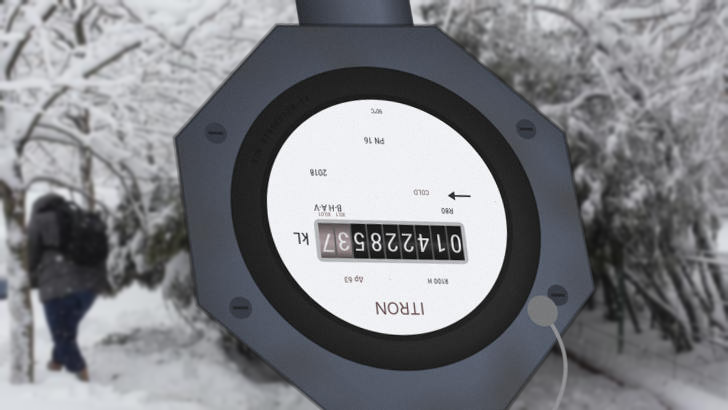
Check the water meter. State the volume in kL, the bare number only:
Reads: 142285.37
